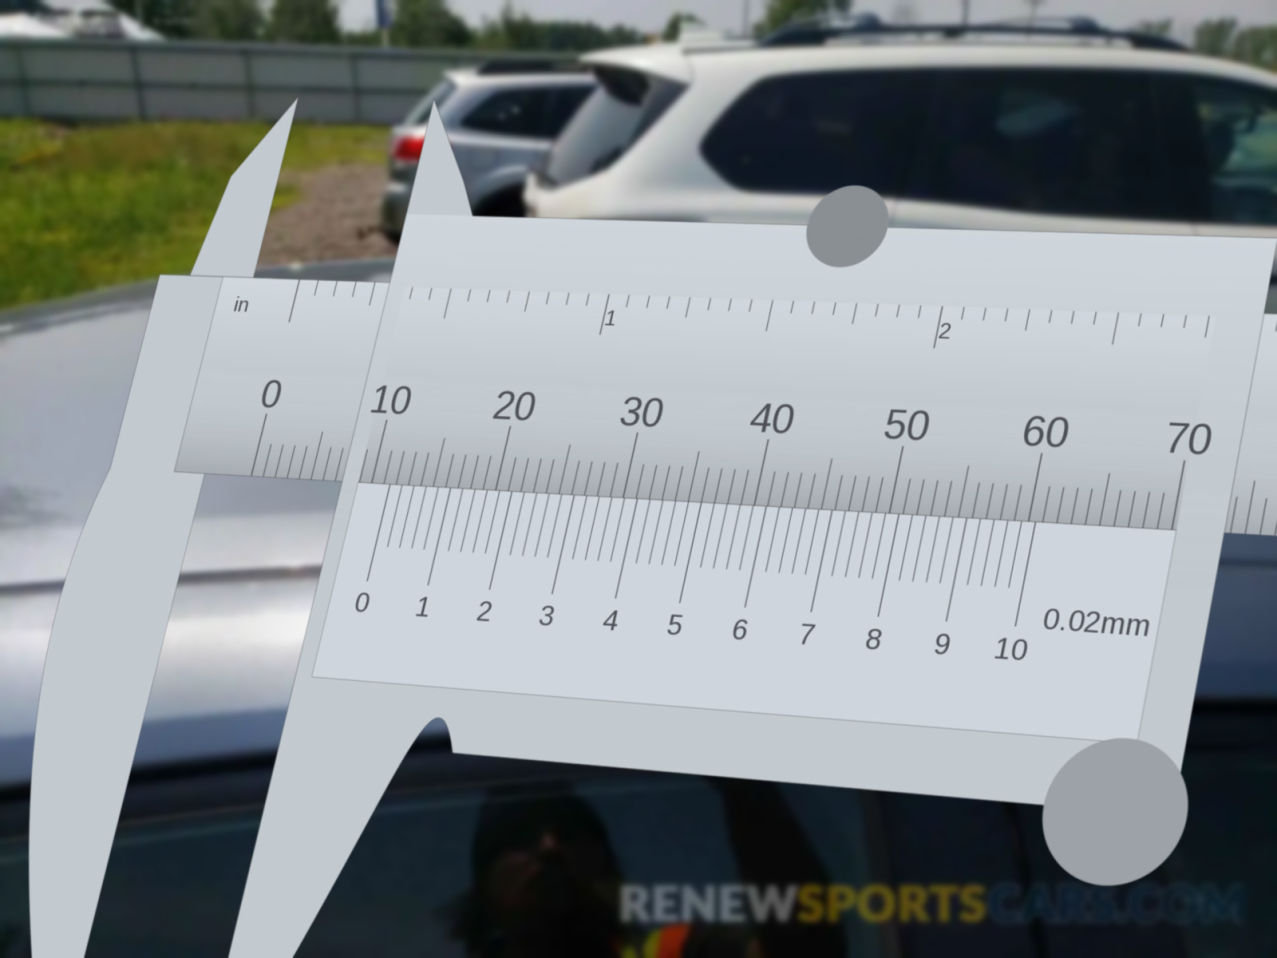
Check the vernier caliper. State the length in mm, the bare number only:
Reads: 11.5
